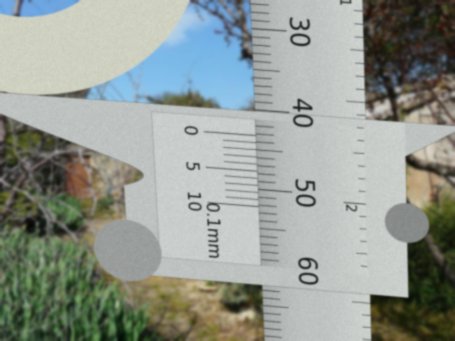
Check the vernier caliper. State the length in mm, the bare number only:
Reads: 43.2
